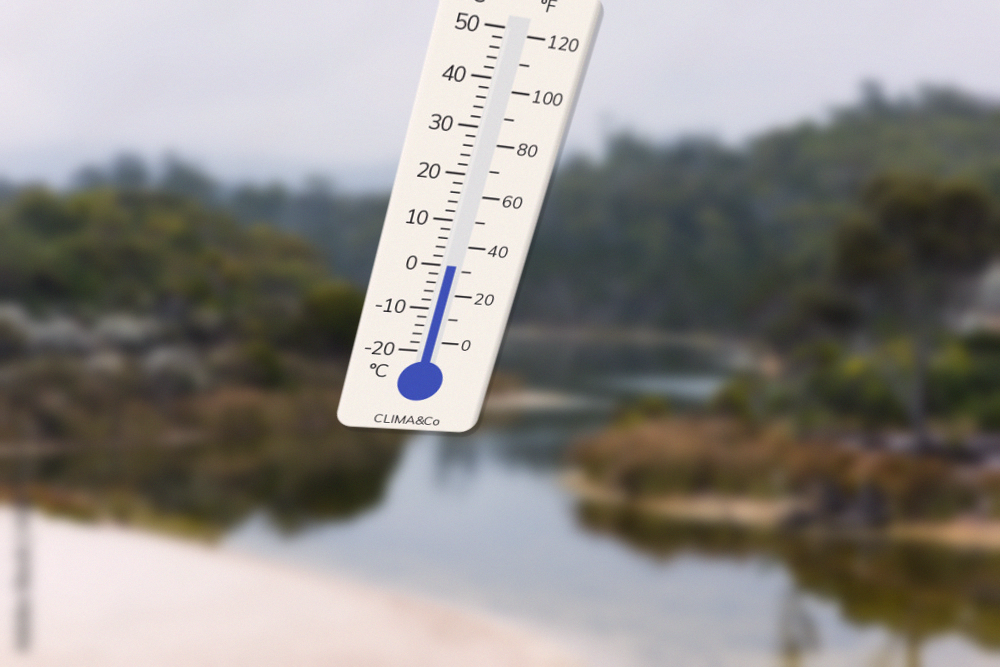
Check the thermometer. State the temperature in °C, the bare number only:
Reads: 0
